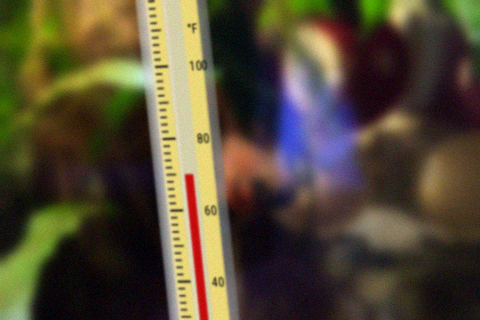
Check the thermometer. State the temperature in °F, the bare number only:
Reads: 70
